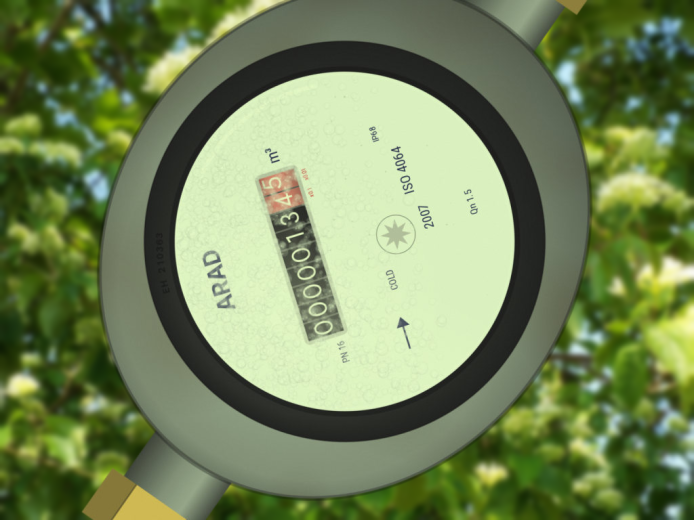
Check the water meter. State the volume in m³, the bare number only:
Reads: 13.45
